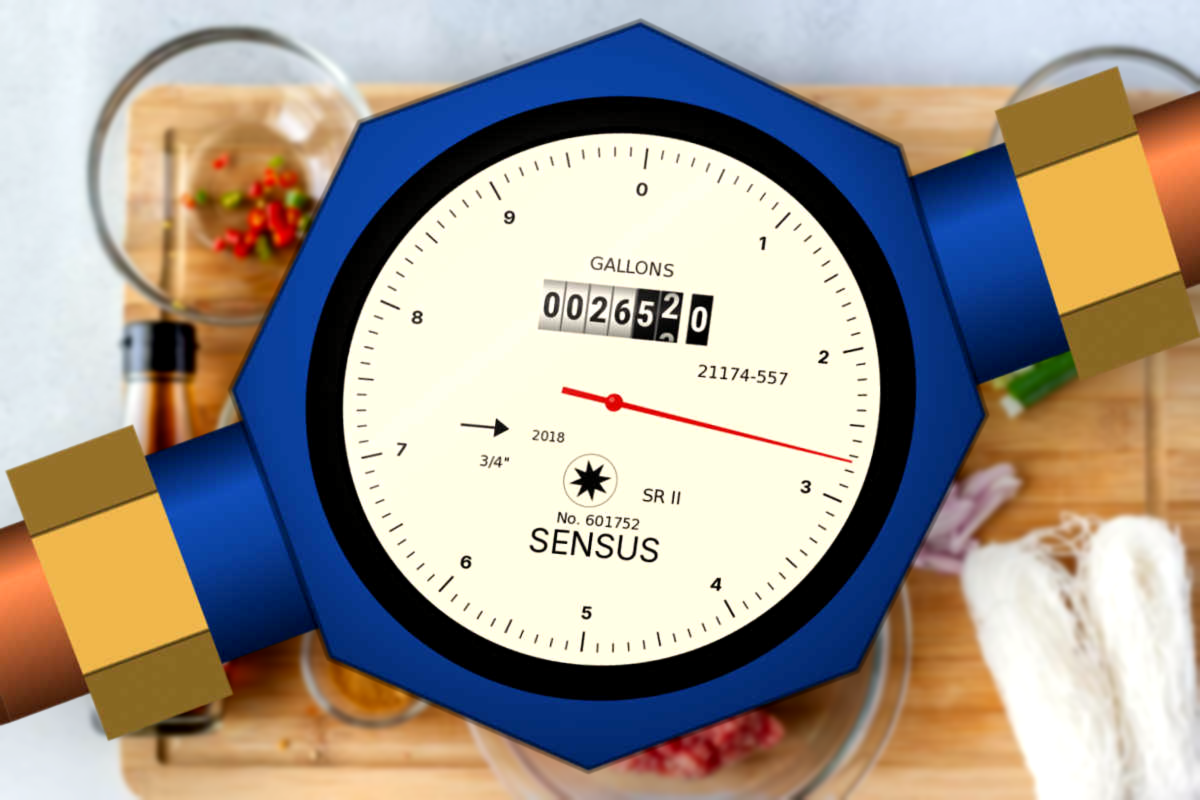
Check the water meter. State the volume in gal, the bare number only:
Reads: 26522.7
